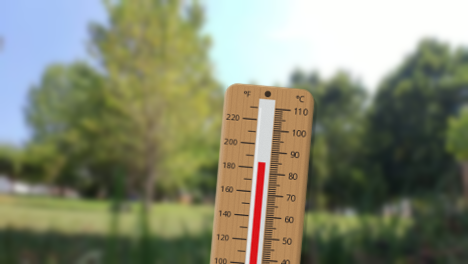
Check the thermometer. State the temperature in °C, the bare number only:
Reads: 85
